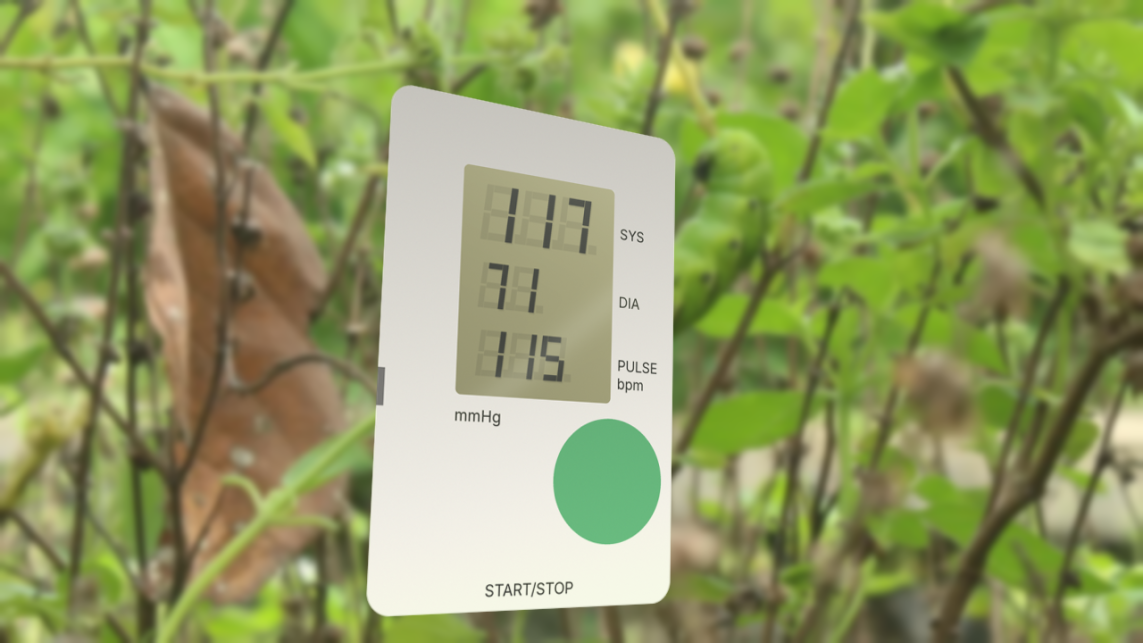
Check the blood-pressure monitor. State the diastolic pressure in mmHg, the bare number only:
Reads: 71
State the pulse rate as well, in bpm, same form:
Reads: 115
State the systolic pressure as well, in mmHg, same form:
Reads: 117
